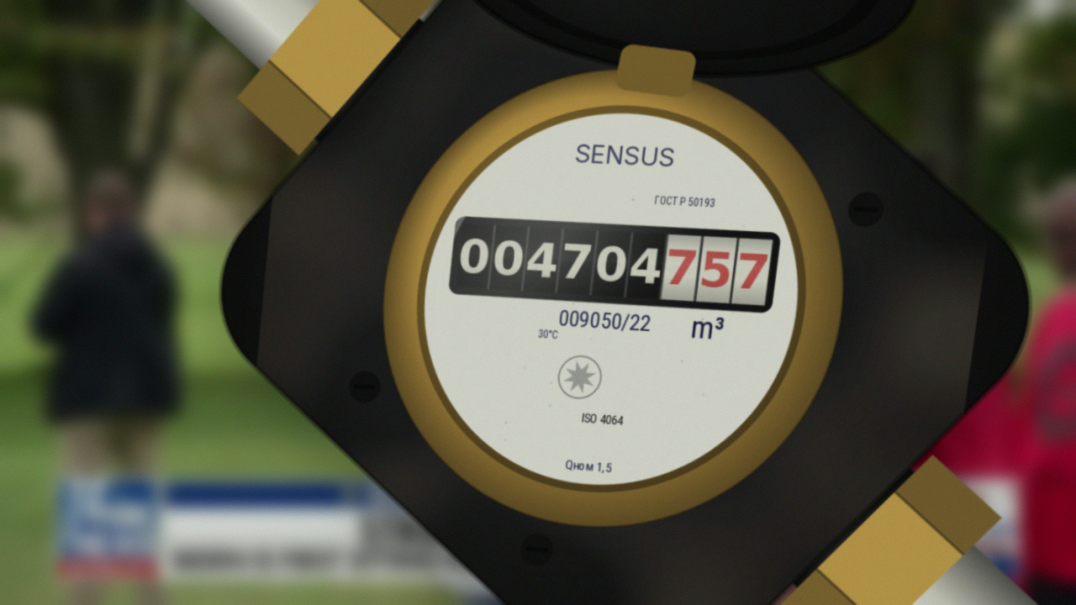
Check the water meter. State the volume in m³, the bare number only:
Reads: 4704.757
